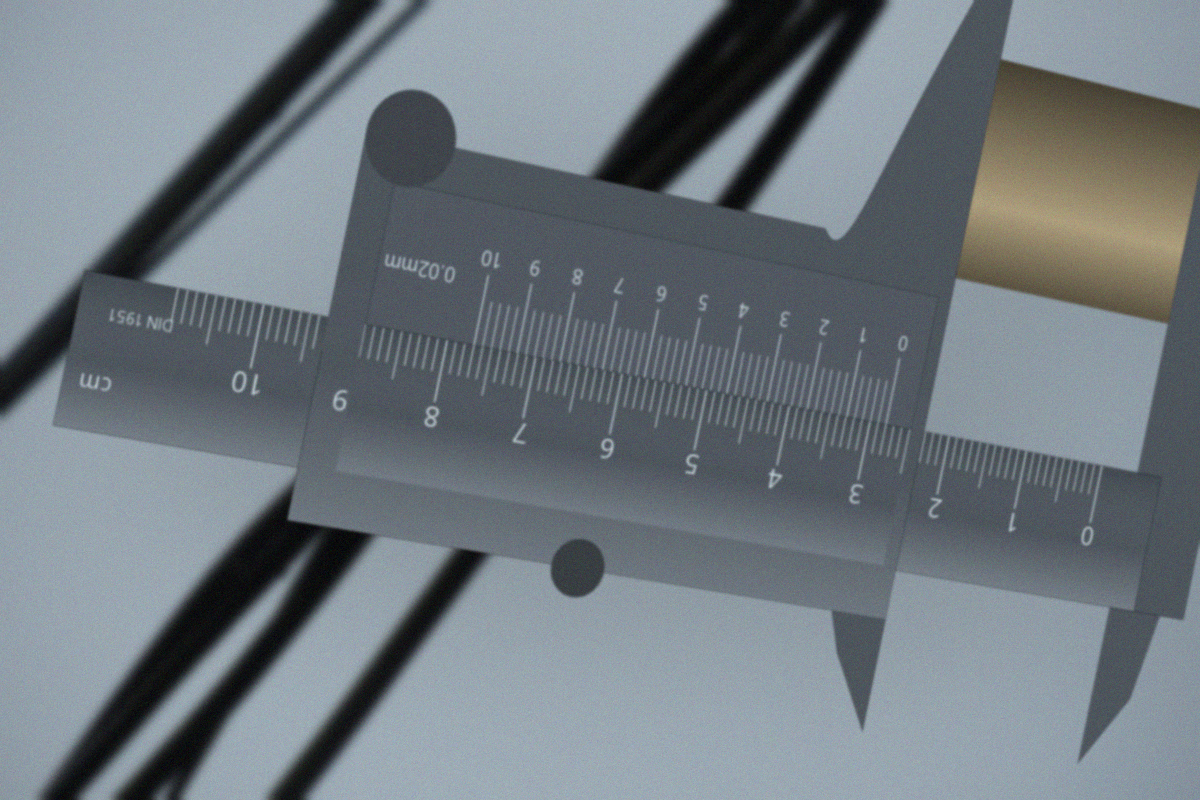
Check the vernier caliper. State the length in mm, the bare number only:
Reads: 28.0
